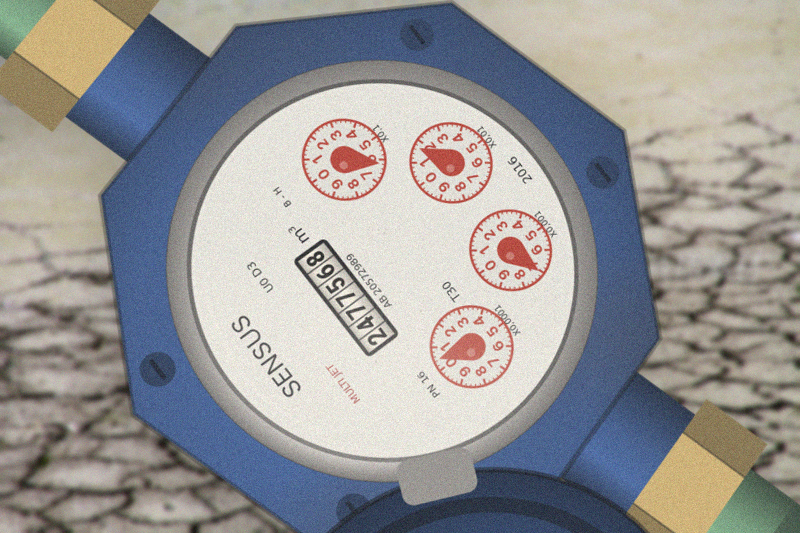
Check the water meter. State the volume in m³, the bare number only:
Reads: 2477568.6170
